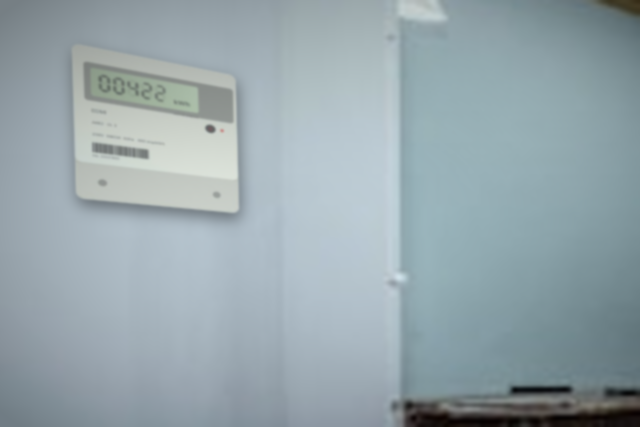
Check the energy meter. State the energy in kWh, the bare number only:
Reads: 422
